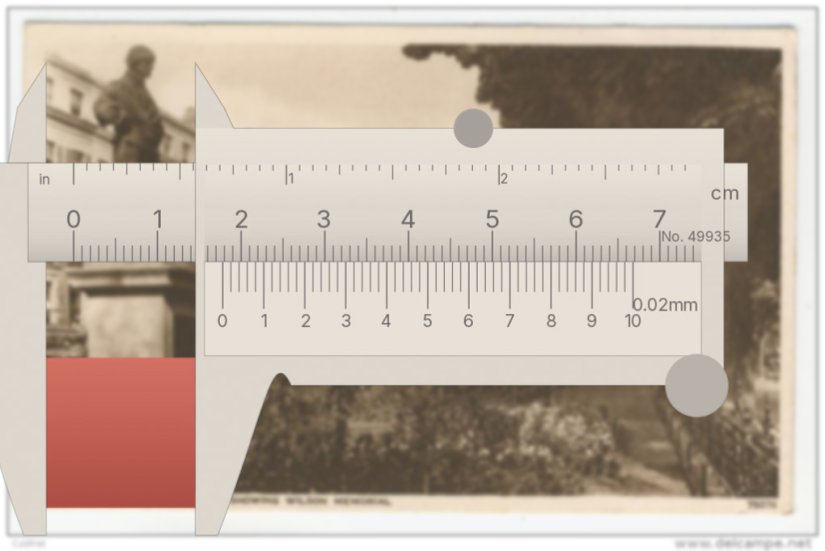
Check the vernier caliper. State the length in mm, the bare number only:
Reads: 17.8
